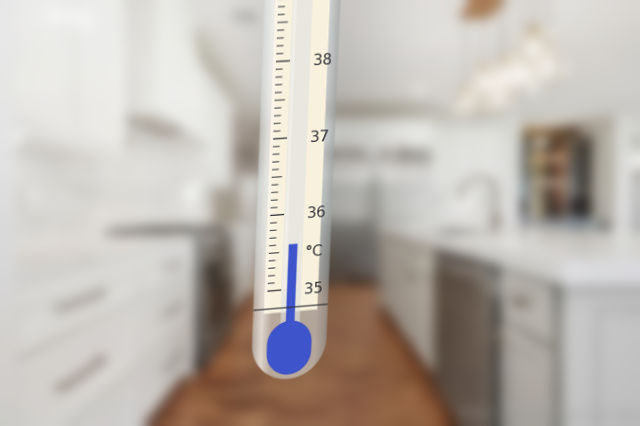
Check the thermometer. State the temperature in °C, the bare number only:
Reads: 35.6
